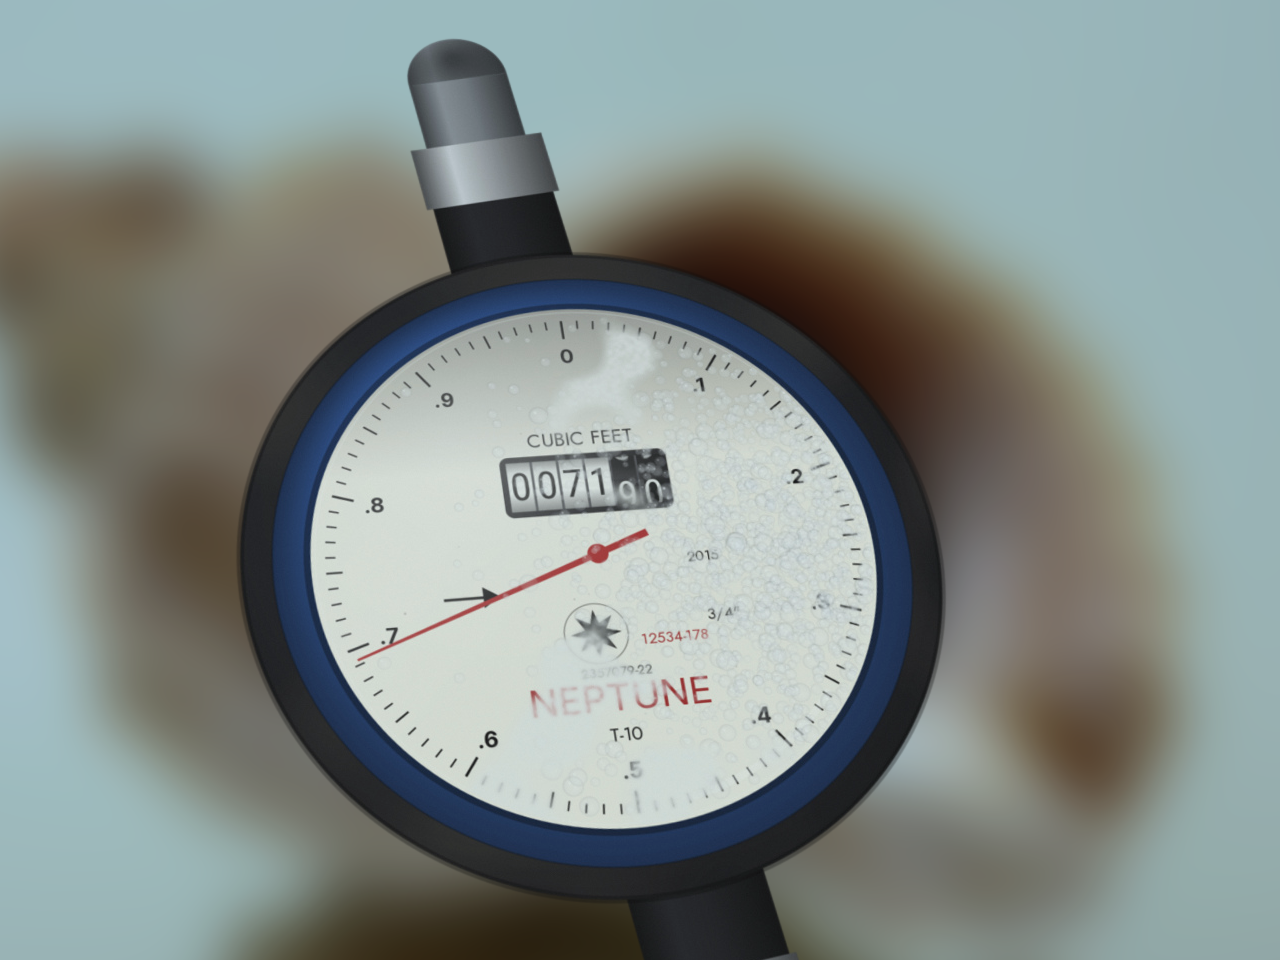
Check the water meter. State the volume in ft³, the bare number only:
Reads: 7189.69
